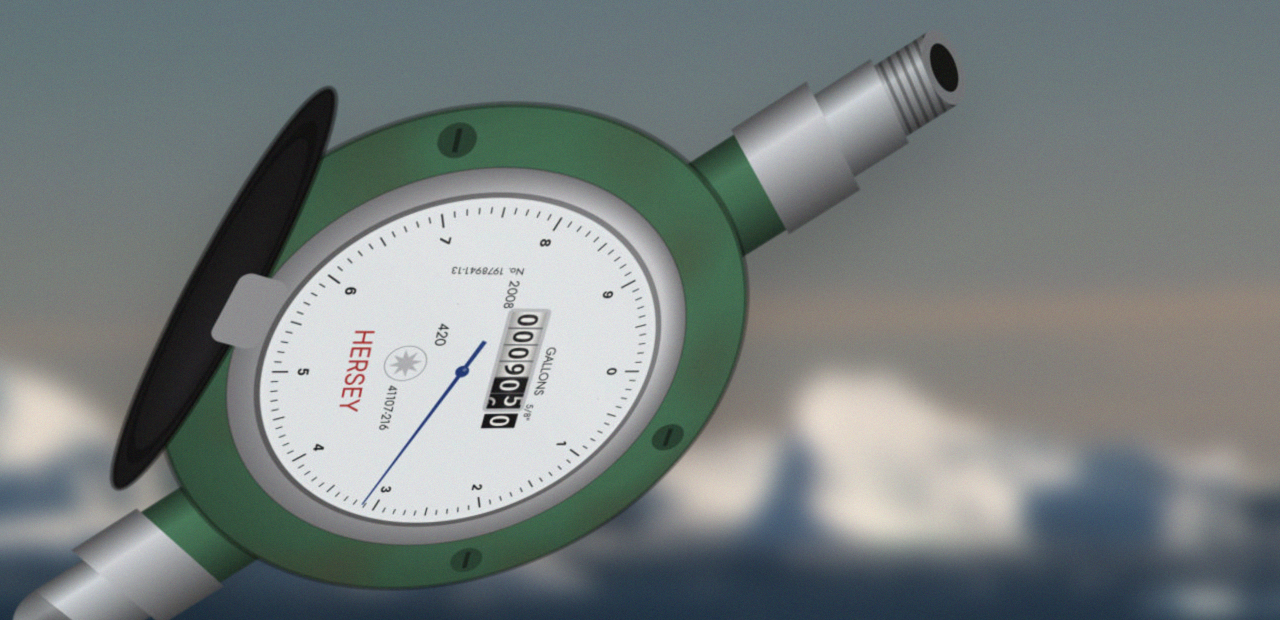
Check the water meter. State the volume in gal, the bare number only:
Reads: 9053.1
